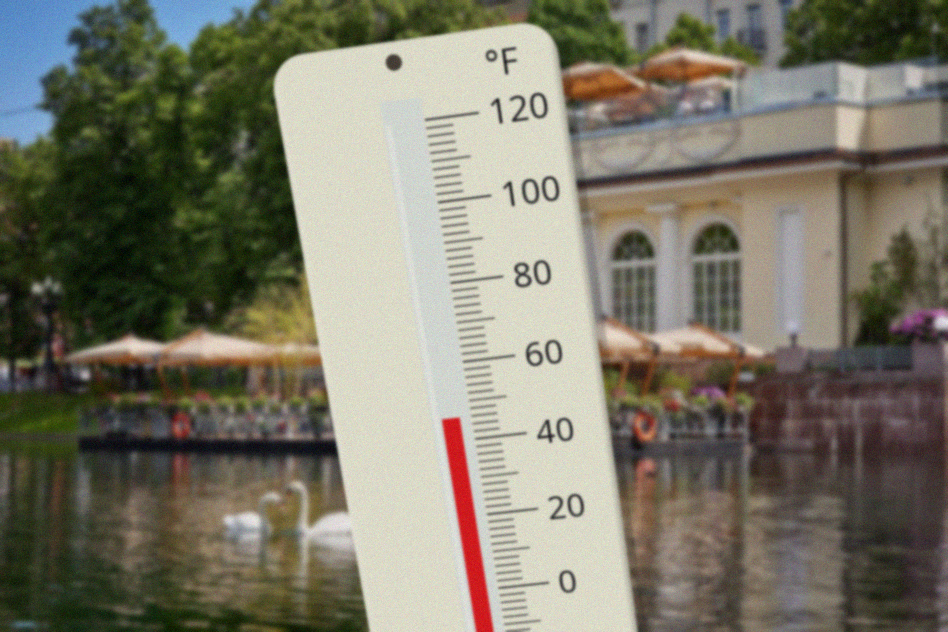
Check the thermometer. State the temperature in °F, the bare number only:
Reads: 46
